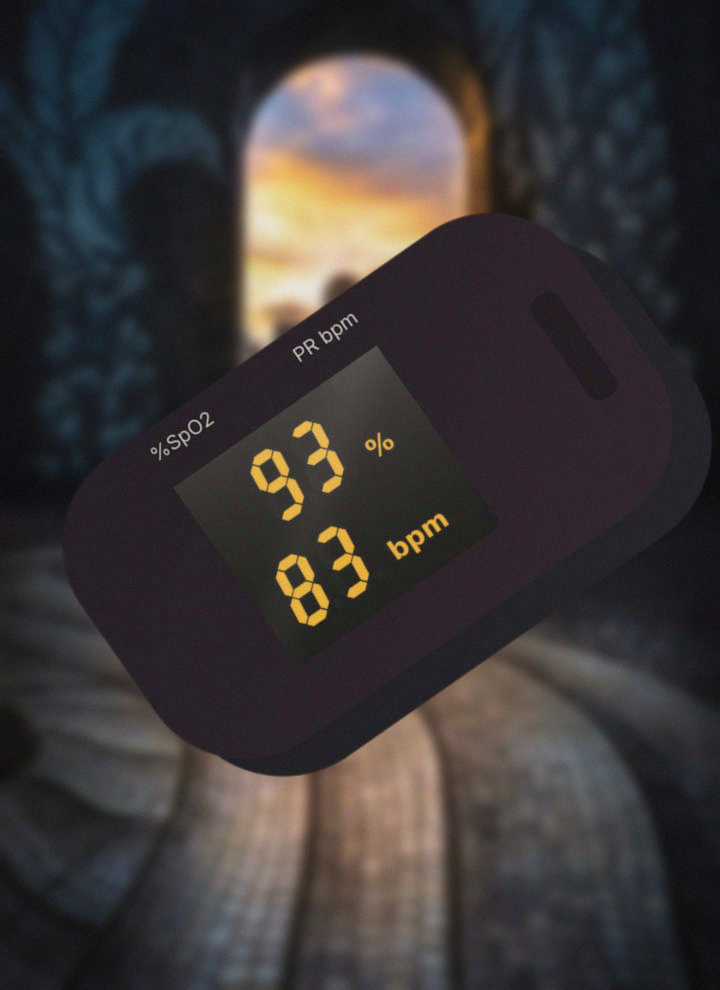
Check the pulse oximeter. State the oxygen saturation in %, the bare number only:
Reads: 93
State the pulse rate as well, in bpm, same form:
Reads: 83
